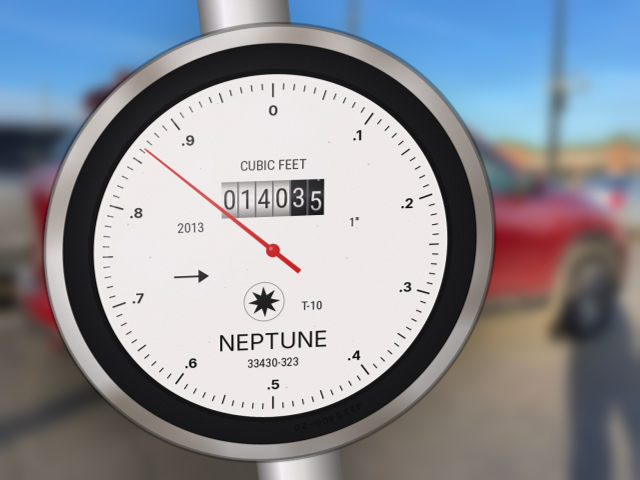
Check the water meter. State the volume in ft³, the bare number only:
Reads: 14034.86
